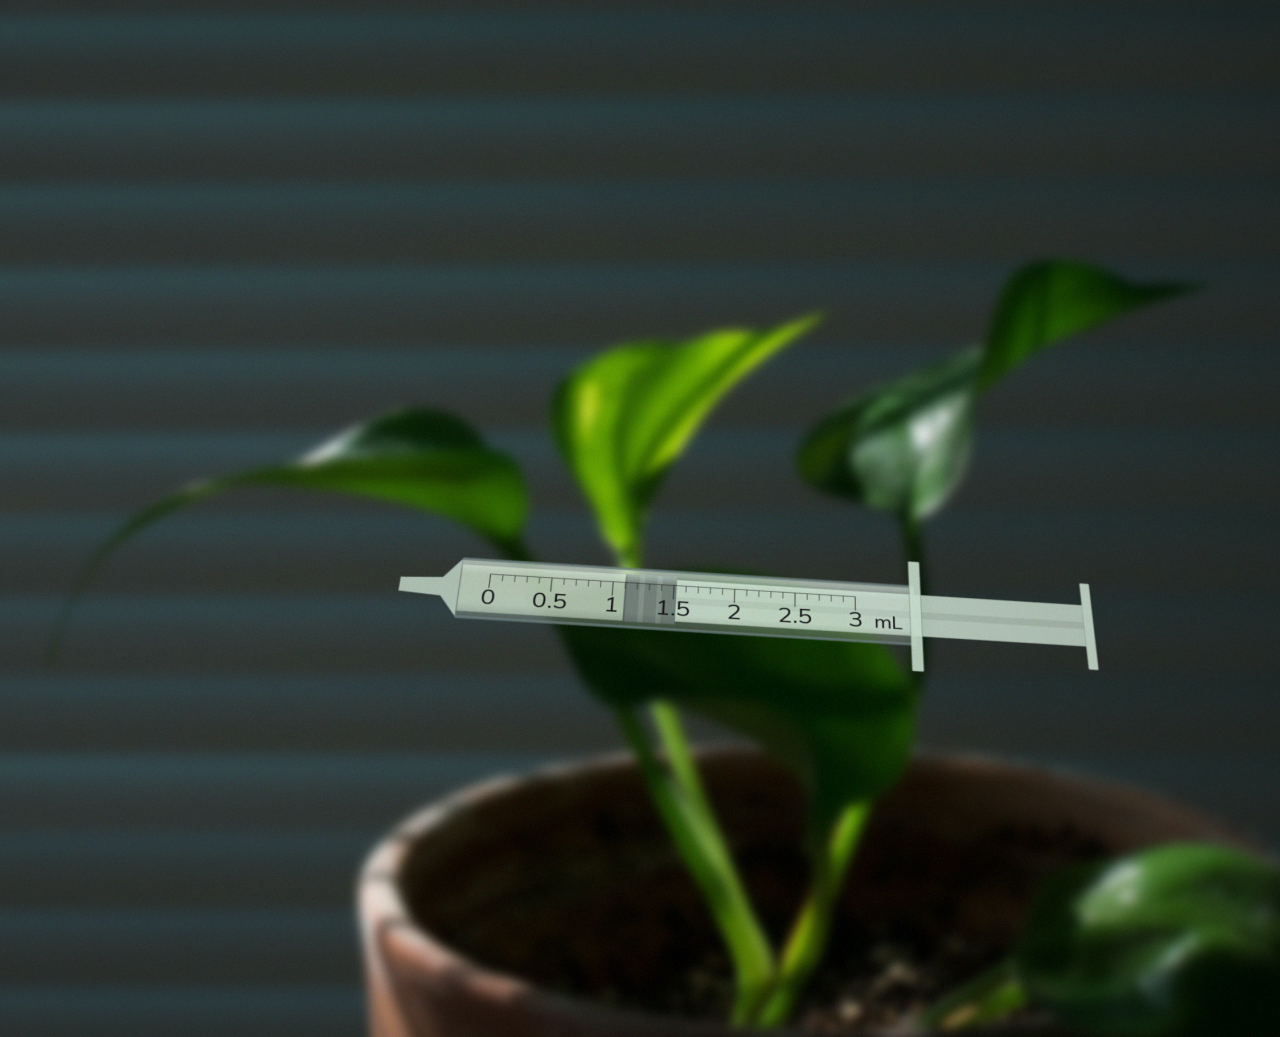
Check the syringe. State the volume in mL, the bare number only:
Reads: 1.1
